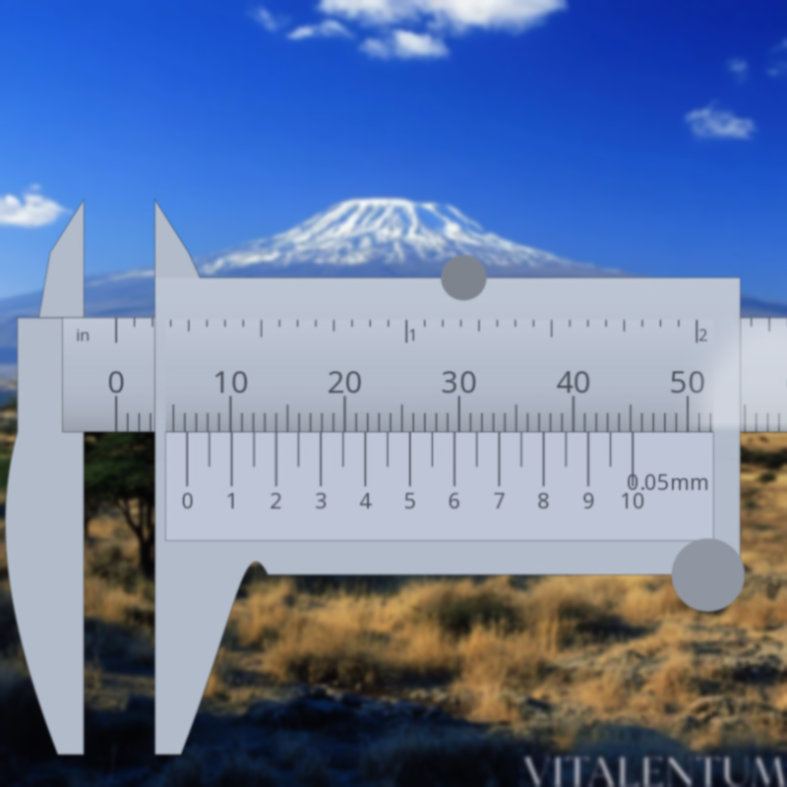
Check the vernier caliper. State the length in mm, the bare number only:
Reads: 6.2
